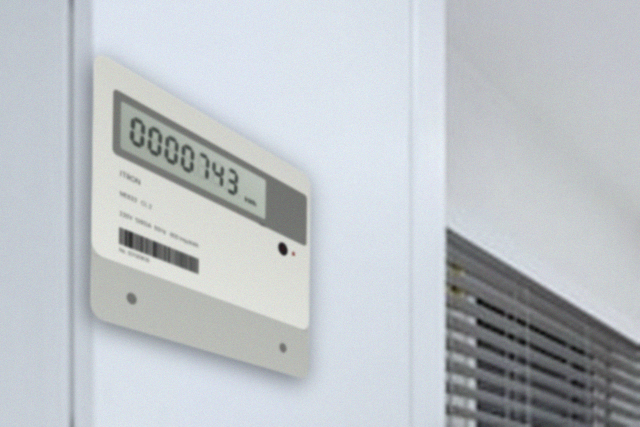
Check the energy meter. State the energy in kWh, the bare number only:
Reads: 743
